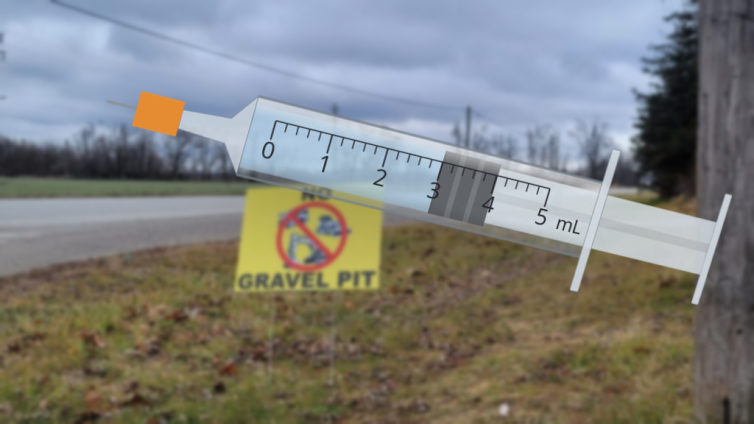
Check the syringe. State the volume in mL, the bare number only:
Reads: 3
